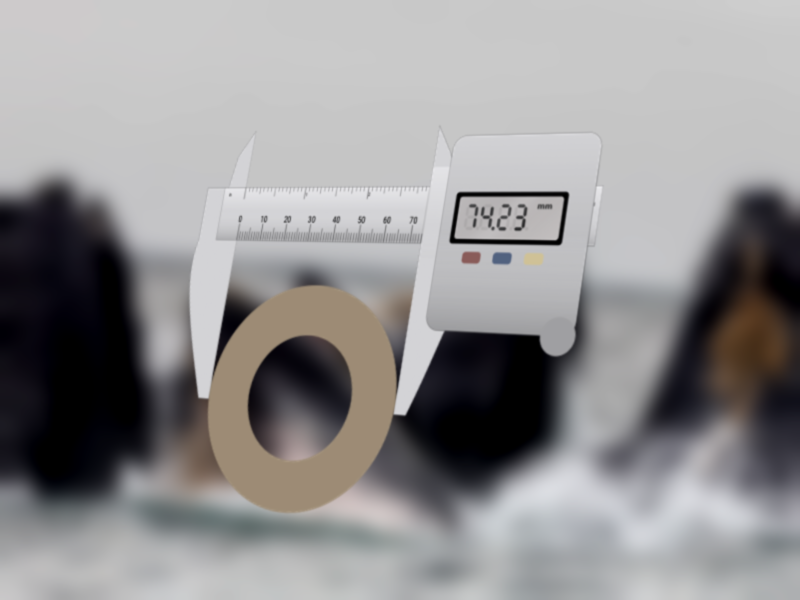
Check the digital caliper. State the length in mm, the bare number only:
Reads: 74.23
